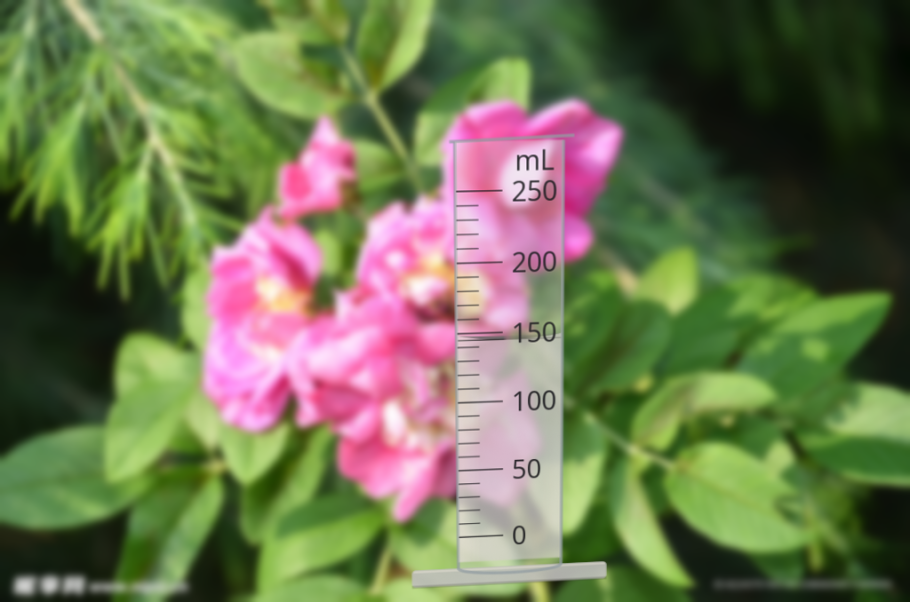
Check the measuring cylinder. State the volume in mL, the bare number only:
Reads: 145
